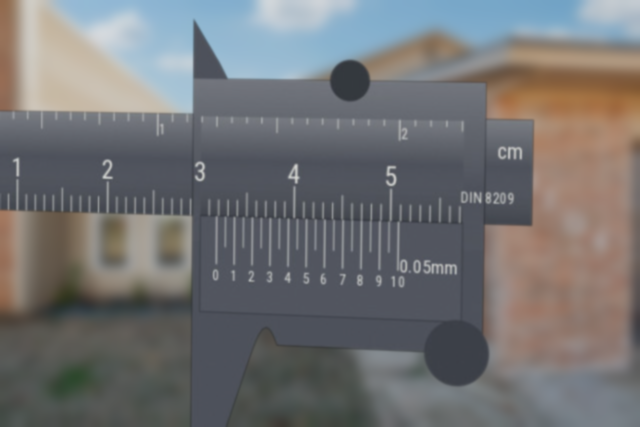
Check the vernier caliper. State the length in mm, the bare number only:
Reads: 31.8
